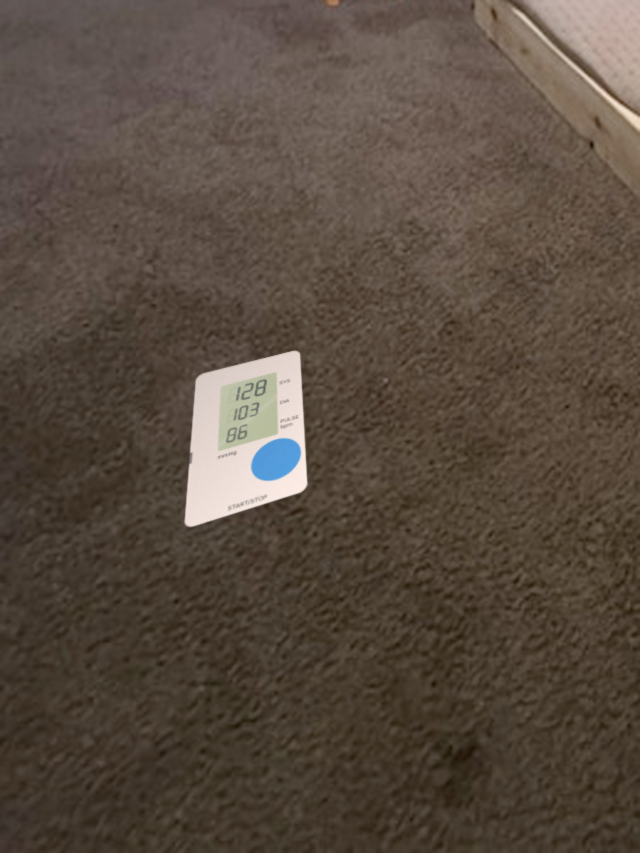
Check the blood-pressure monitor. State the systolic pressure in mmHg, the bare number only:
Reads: 128
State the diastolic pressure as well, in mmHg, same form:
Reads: 103
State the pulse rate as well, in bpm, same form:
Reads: 86
